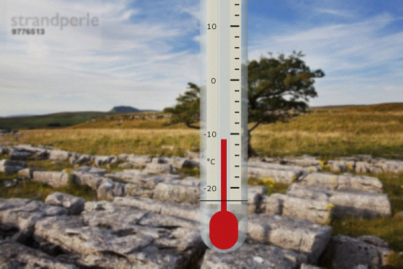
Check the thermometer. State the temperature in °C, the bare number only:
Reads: -11
